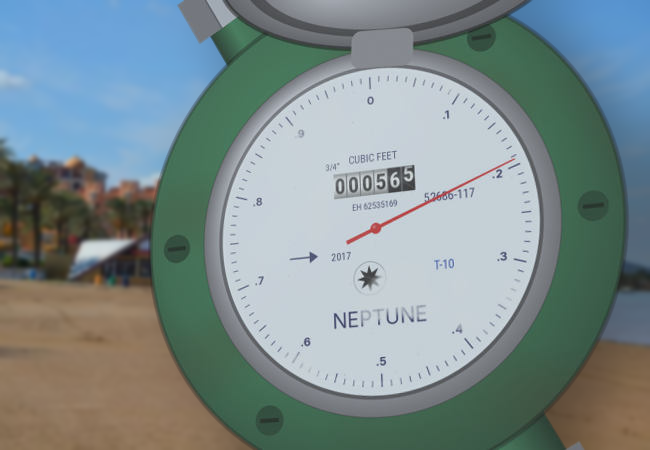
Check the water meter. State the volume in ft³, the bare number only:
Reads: 565.19
